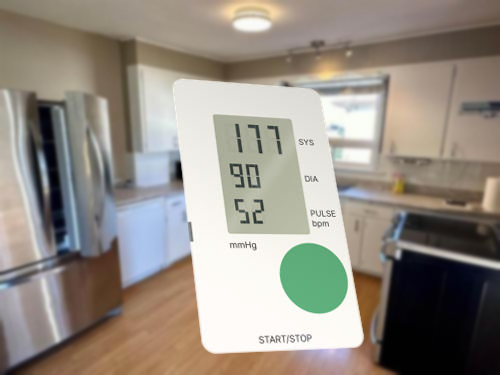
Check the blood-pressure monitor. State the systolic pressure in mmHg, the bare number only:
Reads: 177
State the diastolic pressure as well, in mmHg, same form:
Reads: 90
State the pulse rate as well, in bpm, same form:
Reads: 52
